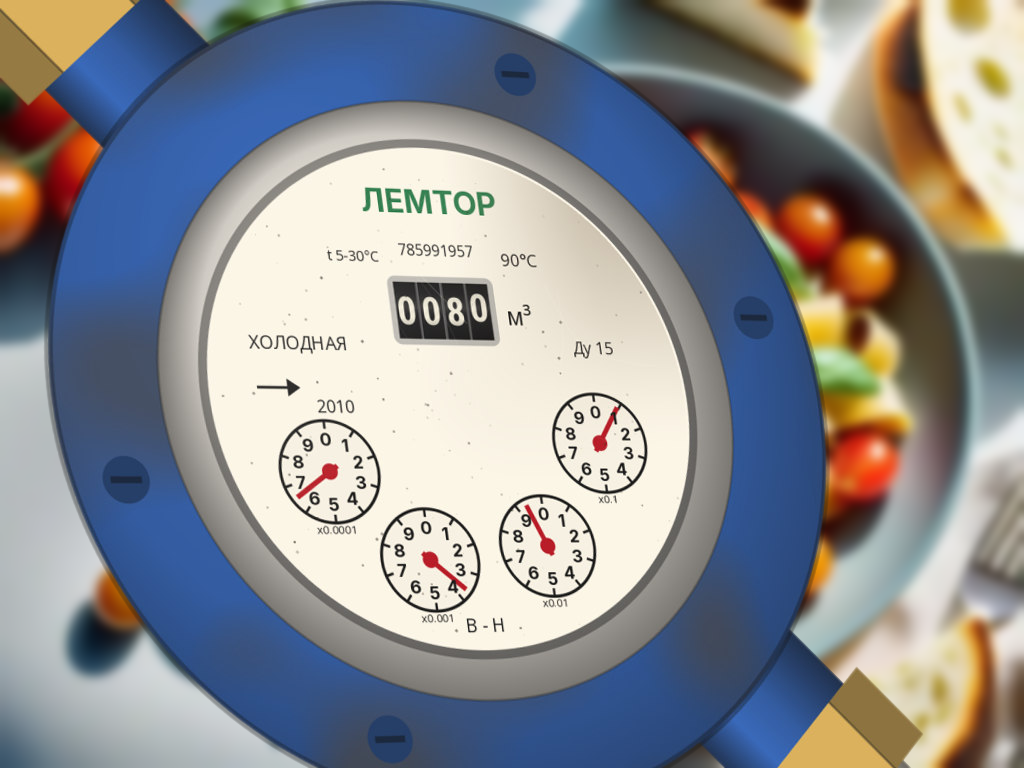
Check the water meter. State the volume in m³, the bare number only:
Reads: 80.0936
